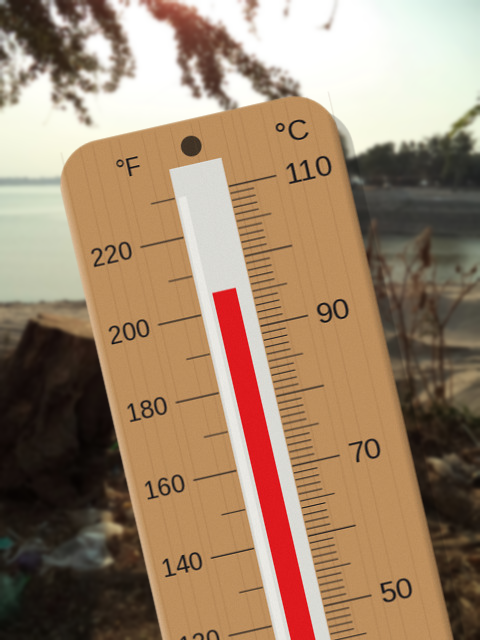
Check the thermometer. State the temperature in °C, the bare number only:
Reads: 96
